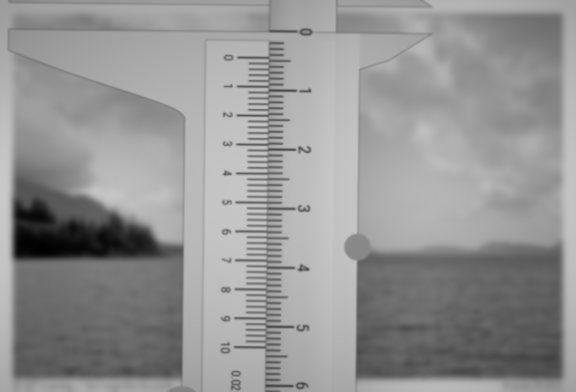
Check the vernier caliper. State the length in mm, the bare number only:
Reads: 4.5
